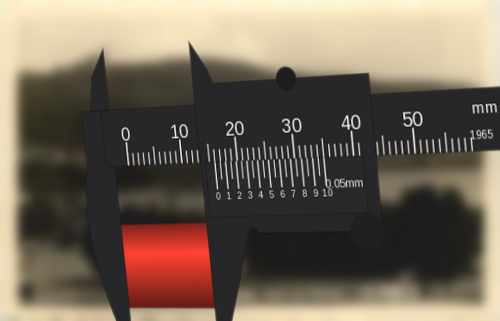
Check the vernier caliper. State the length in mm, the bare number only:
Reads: 16.0
